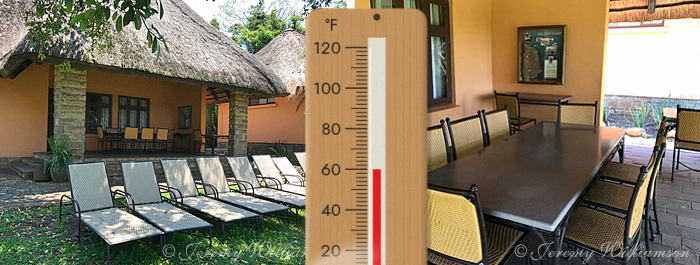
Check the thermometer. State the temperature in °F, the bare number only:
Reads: 60
